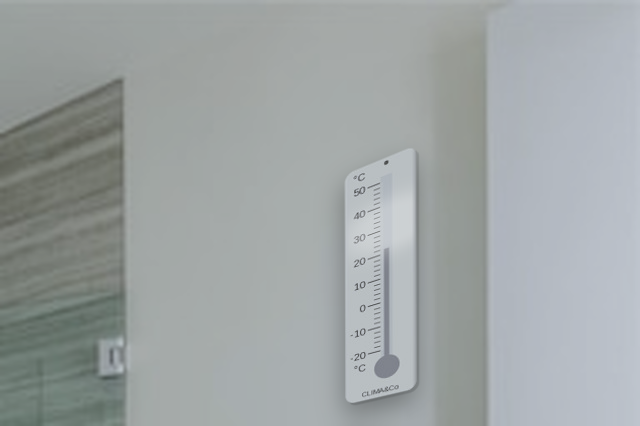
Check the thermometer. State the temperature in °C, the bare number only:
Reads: 22
